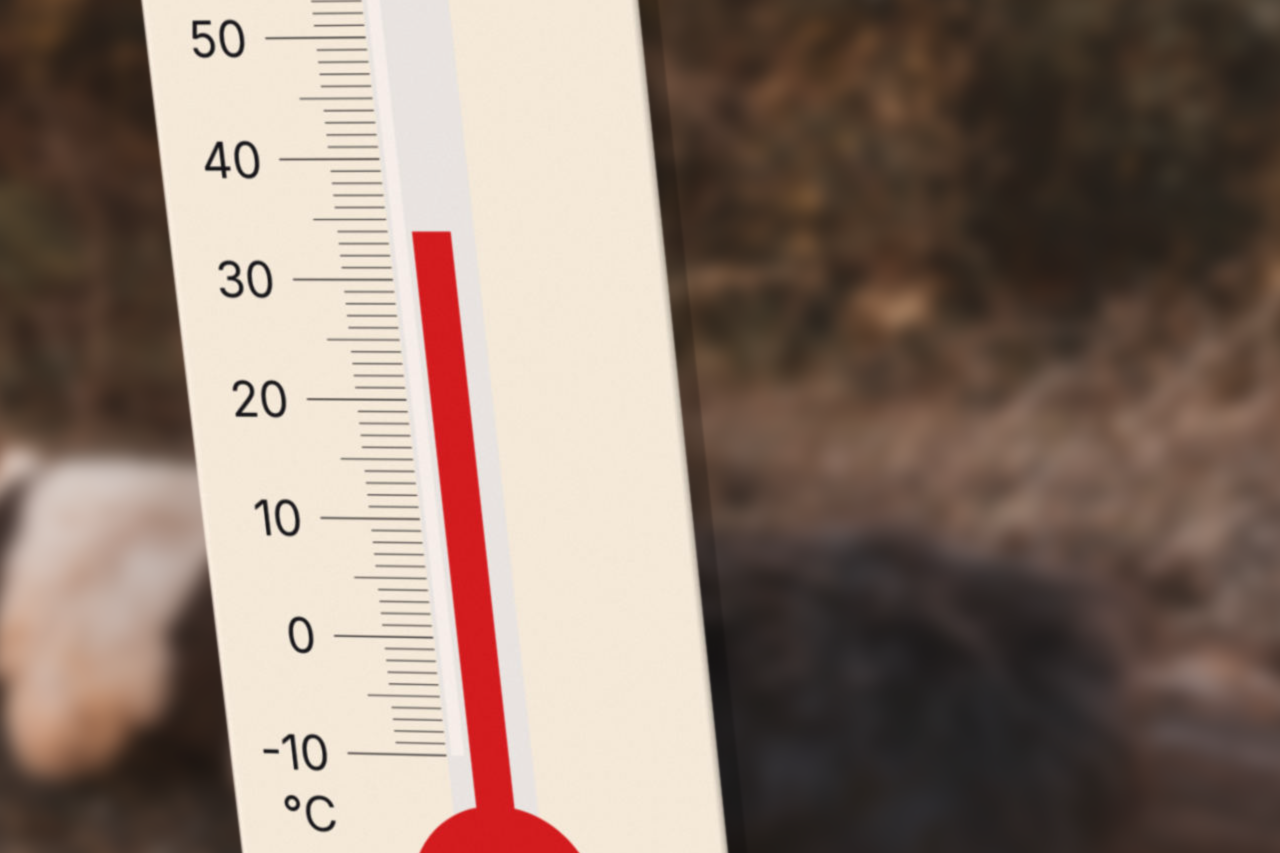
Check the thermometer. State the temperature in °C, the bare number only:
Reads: 34
